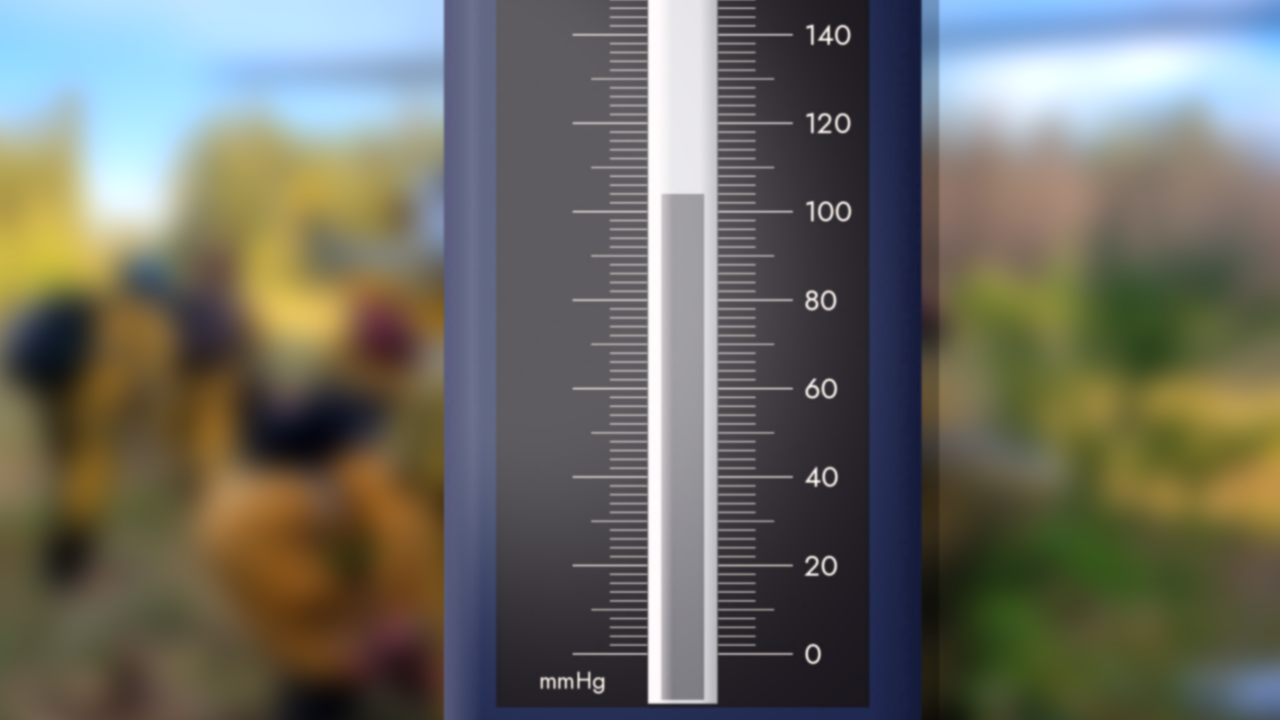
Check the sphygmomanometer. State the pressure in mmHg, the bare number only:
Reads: 104
